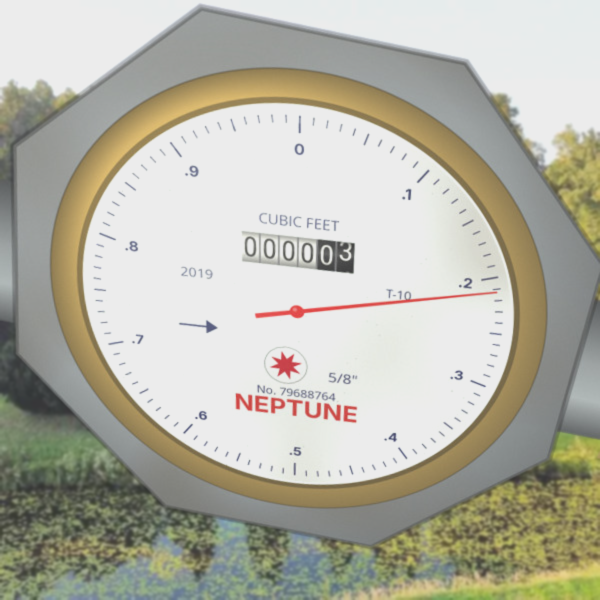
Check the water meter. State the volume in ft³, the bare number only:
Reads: 3.21
